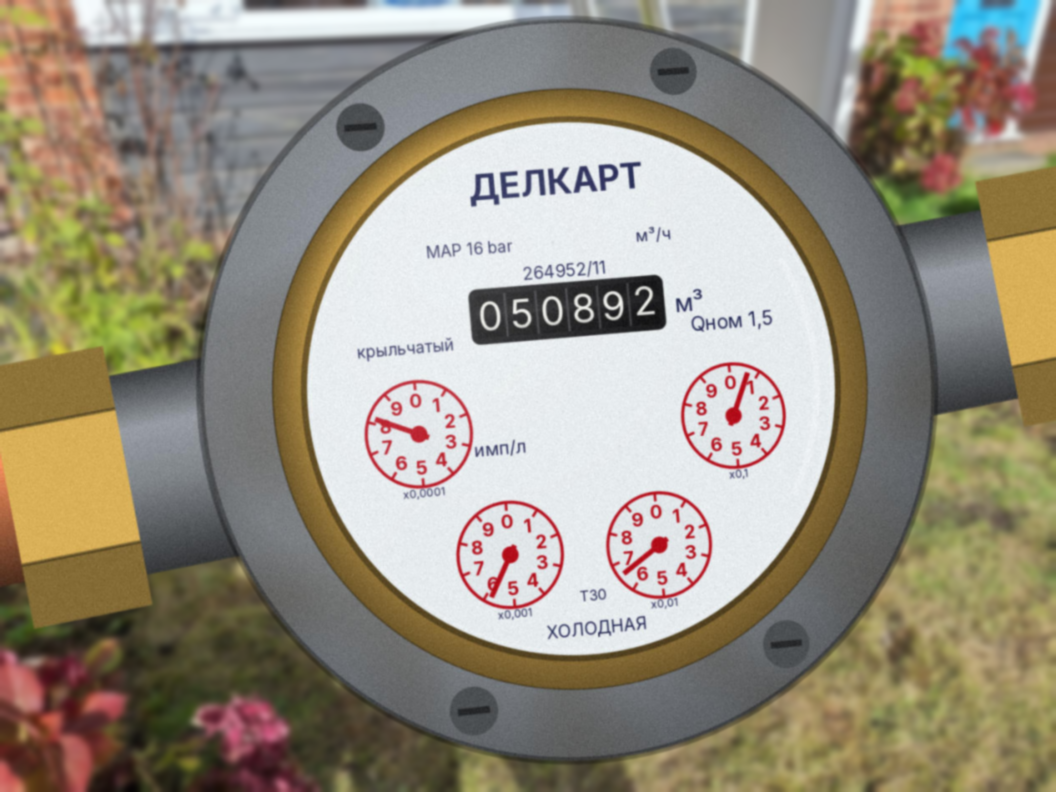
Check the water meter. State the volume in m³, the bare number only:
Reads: 50892.0658
